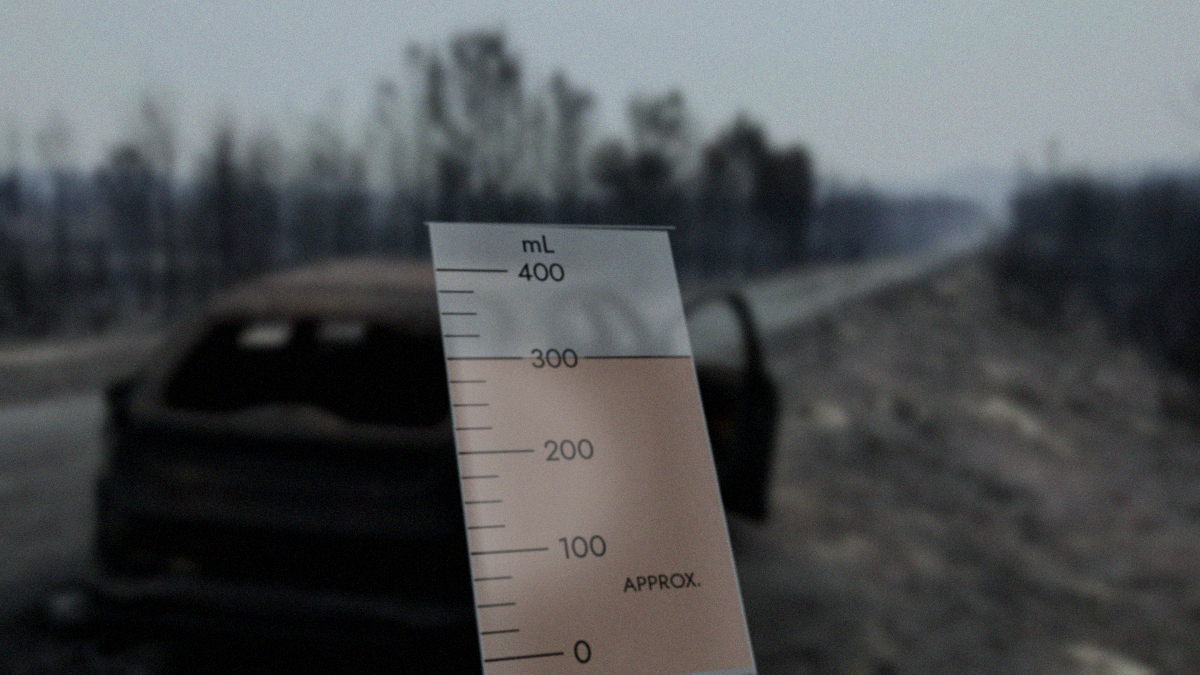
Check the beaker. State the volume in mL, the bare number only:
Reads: 300
